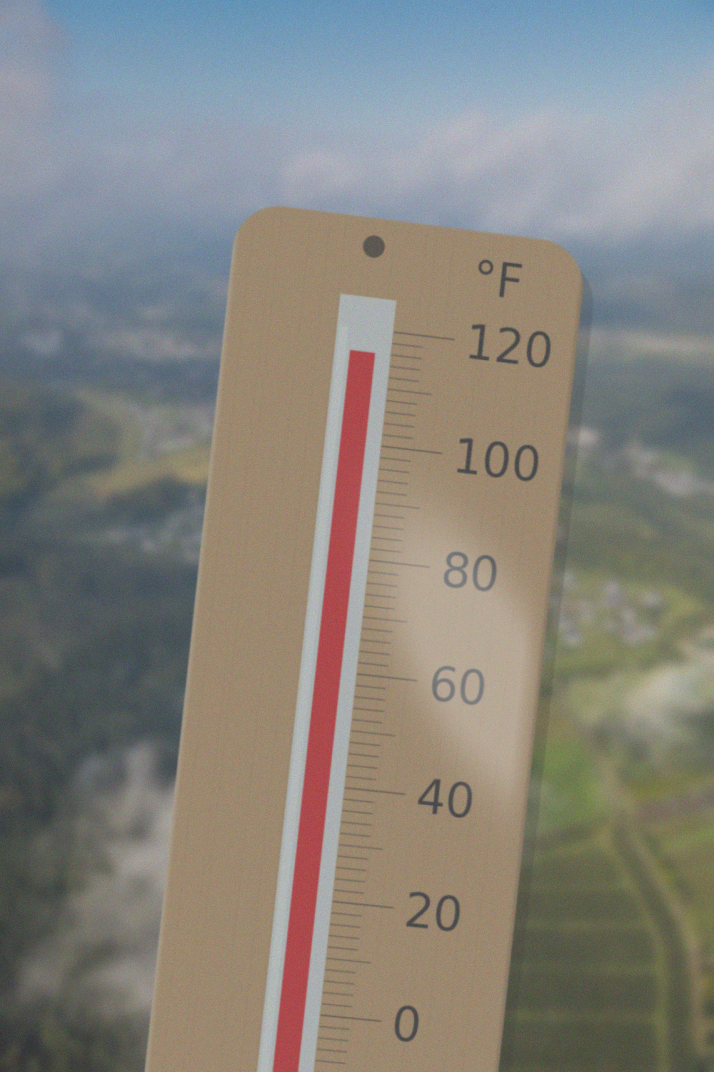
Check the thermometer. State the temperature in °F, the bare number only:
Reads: 116
